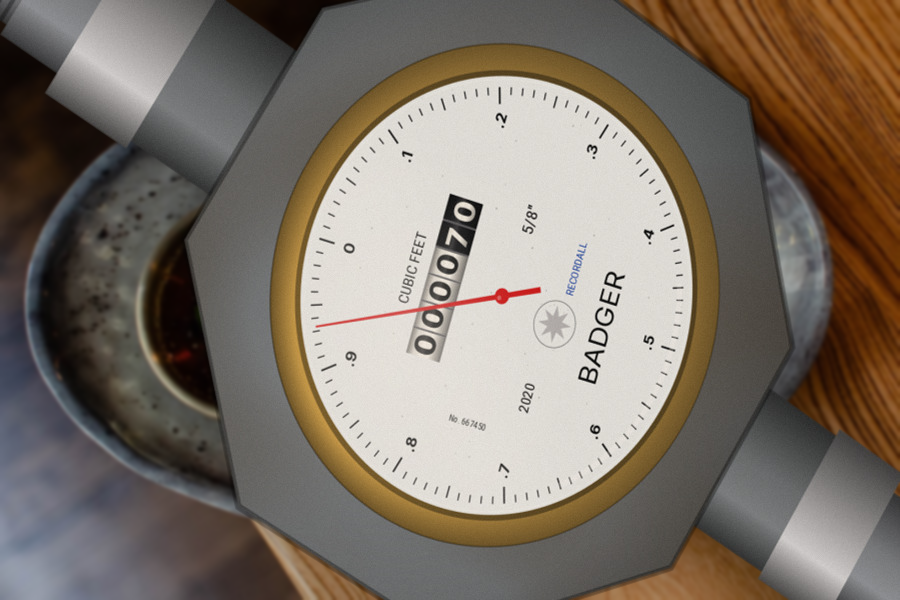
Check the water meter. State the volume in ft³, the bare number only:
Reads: 69.93
